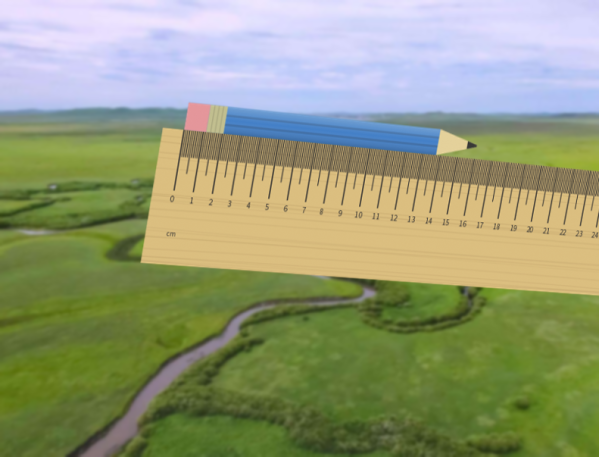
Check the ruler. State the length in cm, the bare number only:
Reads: 16
